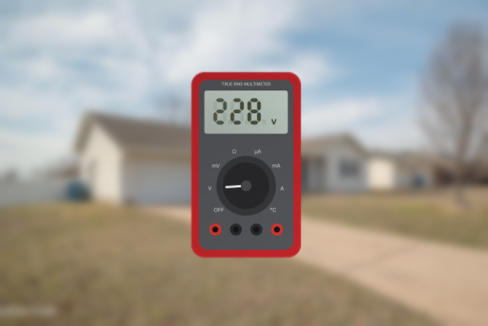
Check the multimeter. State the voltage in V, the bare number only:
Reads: 228
